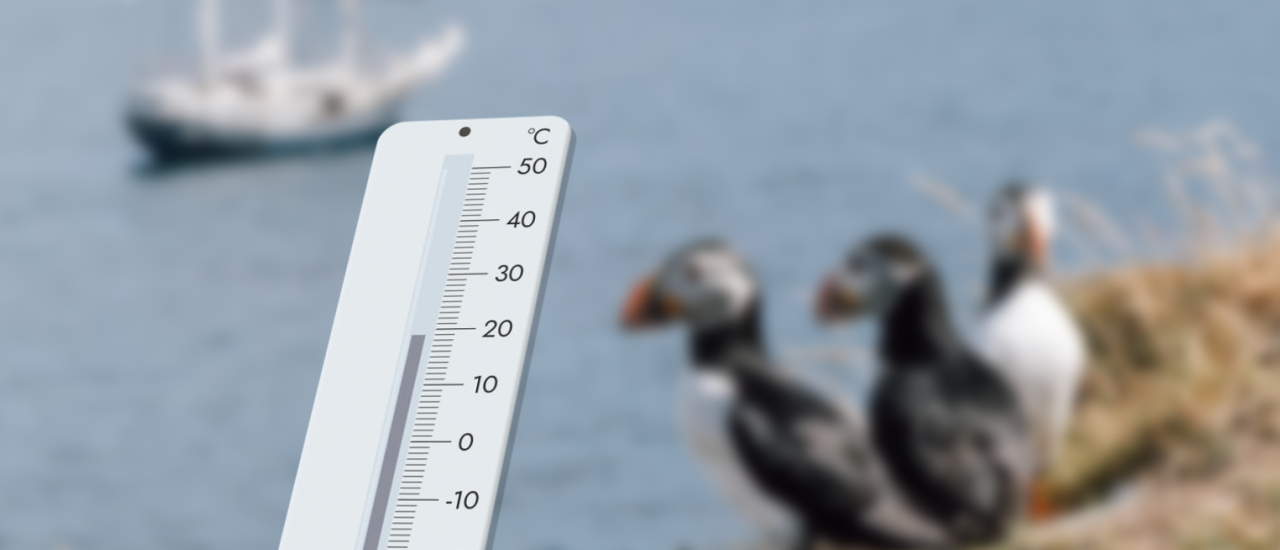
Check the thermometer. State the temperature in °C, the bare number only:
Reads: 19
